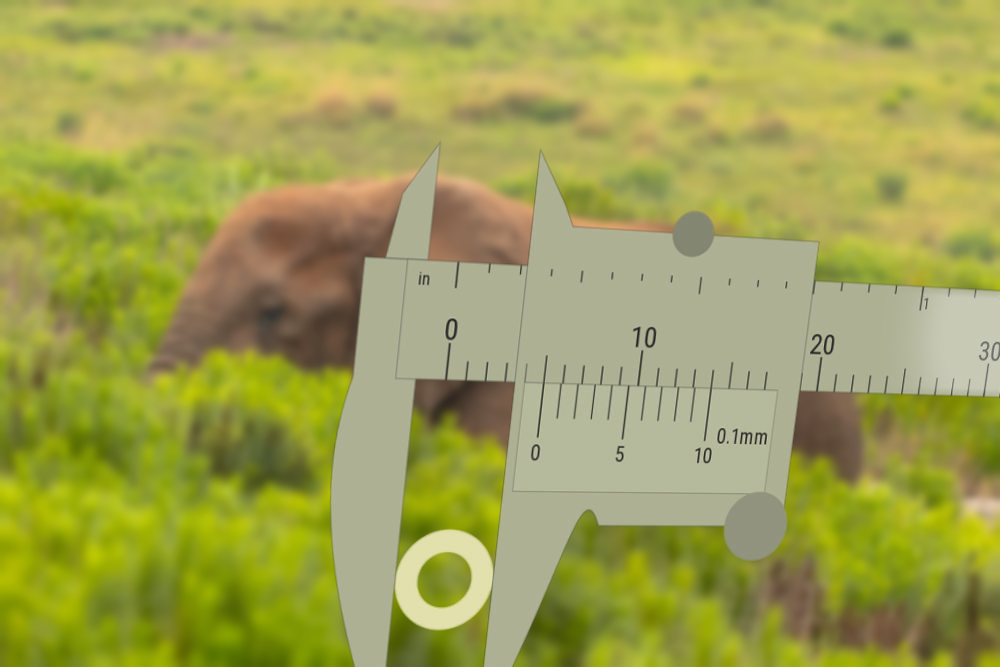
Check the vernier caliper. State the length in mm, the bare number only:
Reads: 5.0
